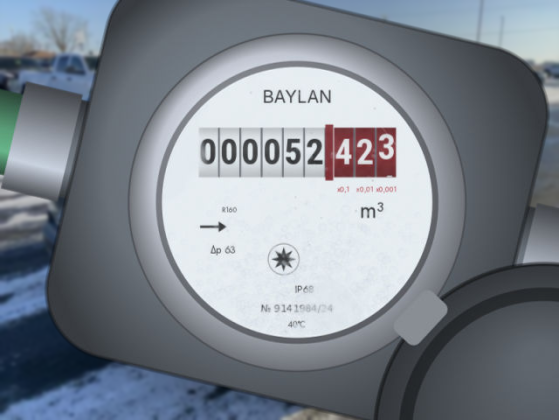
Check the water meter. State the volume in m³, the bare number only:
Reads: 52.423
